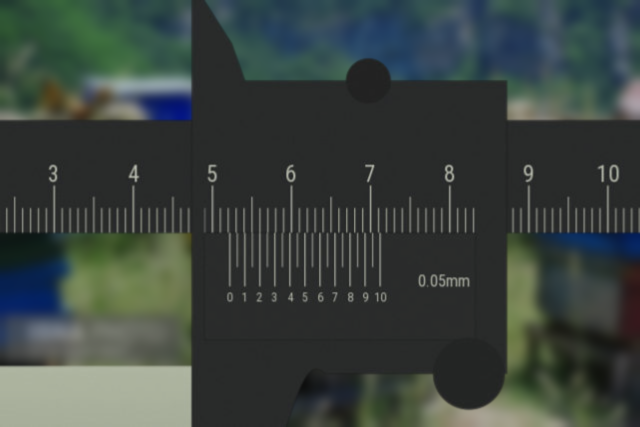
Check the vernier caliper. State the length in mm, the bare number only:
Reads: 52.2
